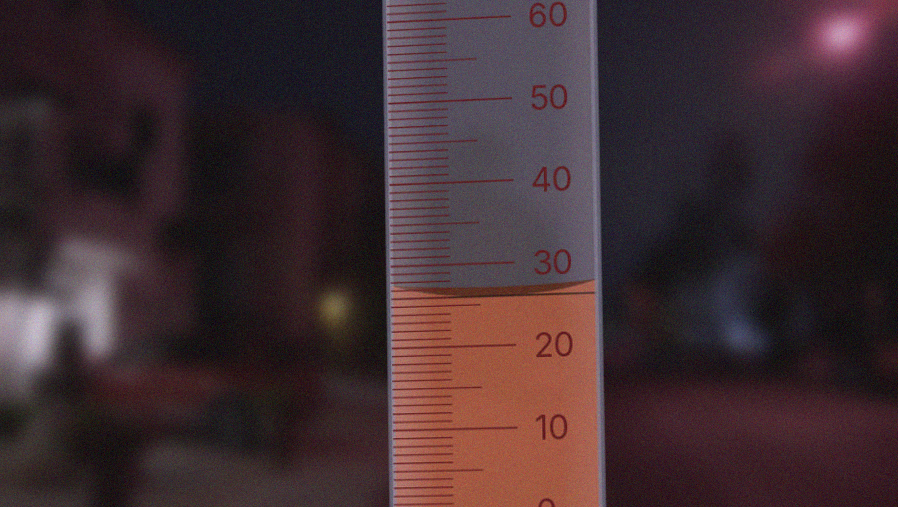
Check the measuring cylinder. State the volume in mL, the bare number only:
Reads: 26
